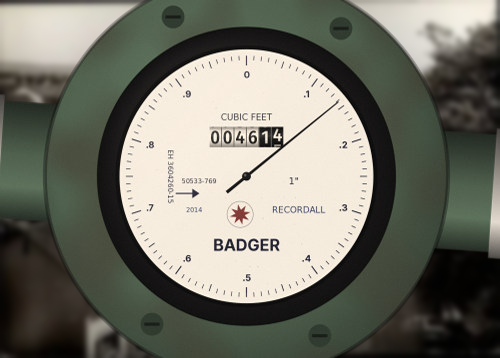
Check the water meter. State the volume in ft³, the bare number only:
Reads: 4614.14
